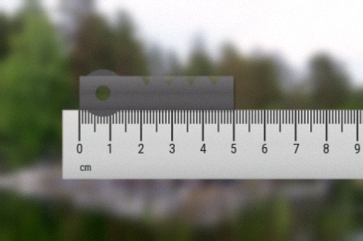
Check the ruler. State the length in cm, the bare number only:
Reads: 5
